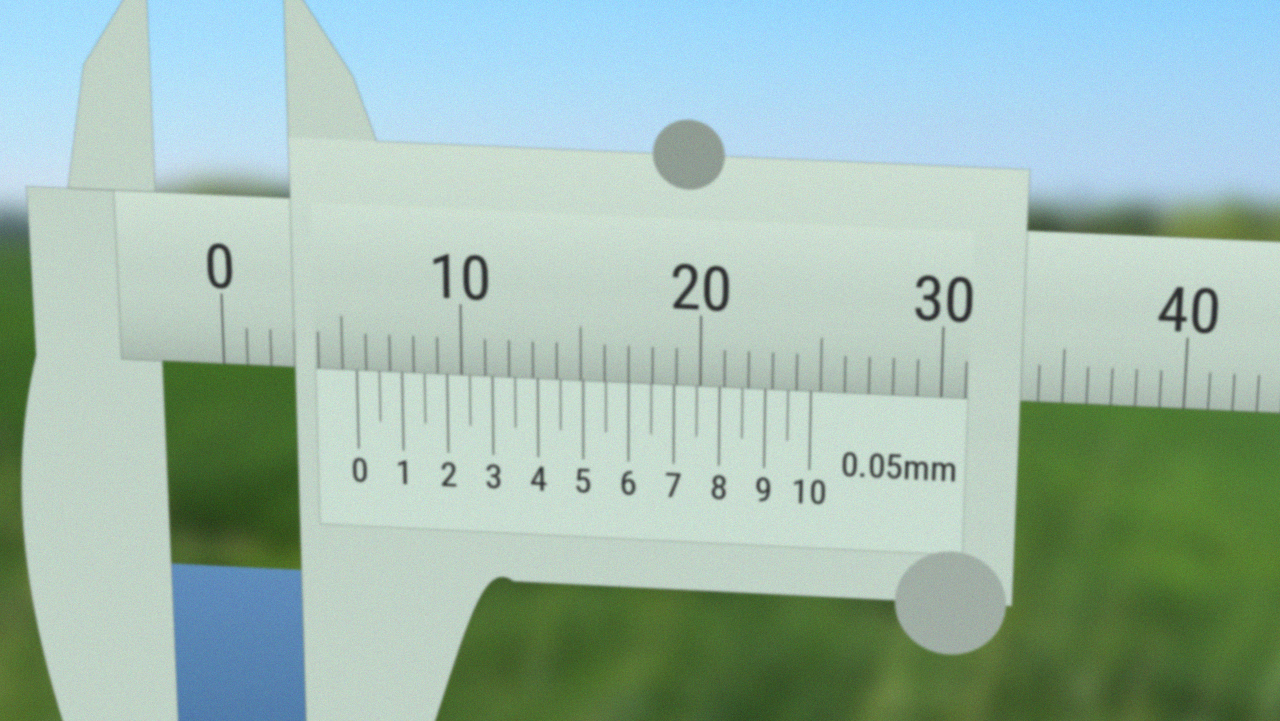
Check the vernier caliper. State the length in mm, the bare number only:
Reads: 5.6
